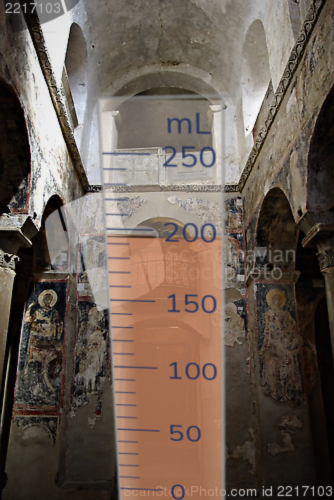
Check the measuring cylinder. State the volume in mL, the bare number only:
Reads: 195
